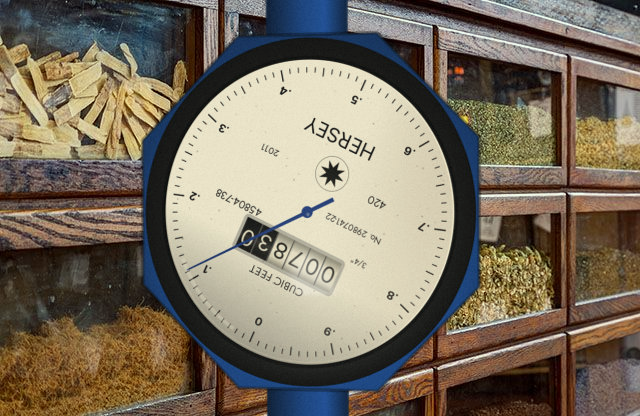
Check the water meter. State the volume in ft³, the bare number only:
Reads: 7830.11
